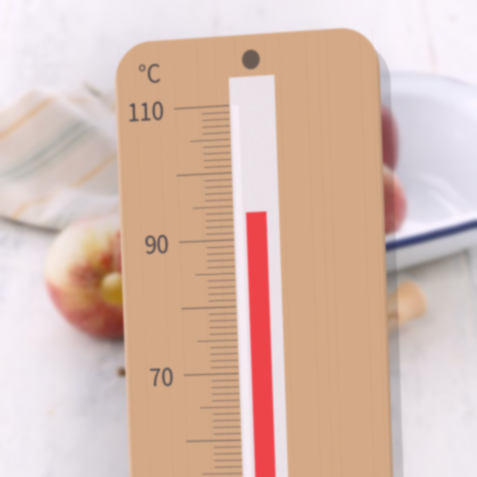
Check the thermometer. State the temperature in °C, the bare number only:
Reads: 94
